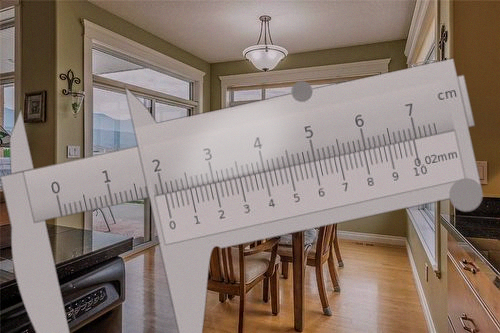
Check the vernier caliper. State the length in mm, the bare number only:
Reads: 20.5
